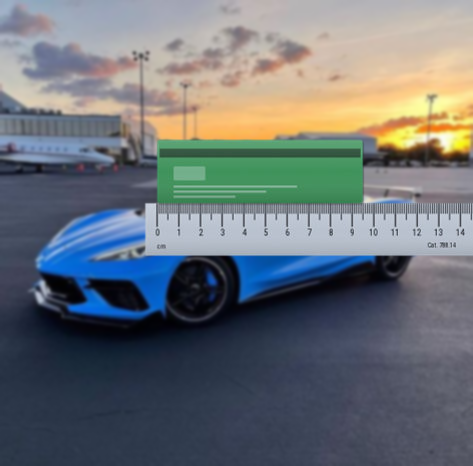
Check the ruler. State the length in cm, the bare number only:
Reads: 9.5
